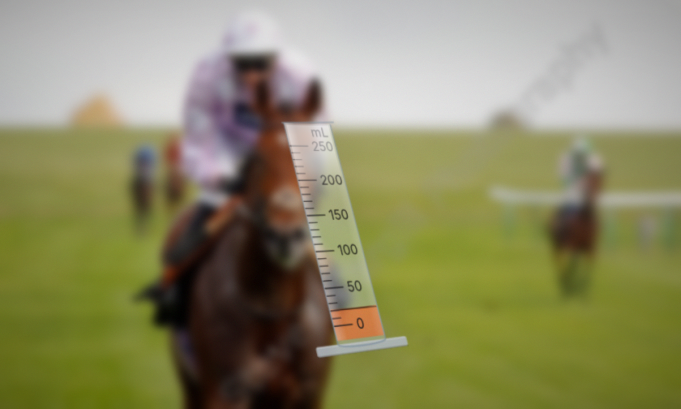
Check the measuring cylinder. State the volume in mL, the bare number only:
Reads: 20
